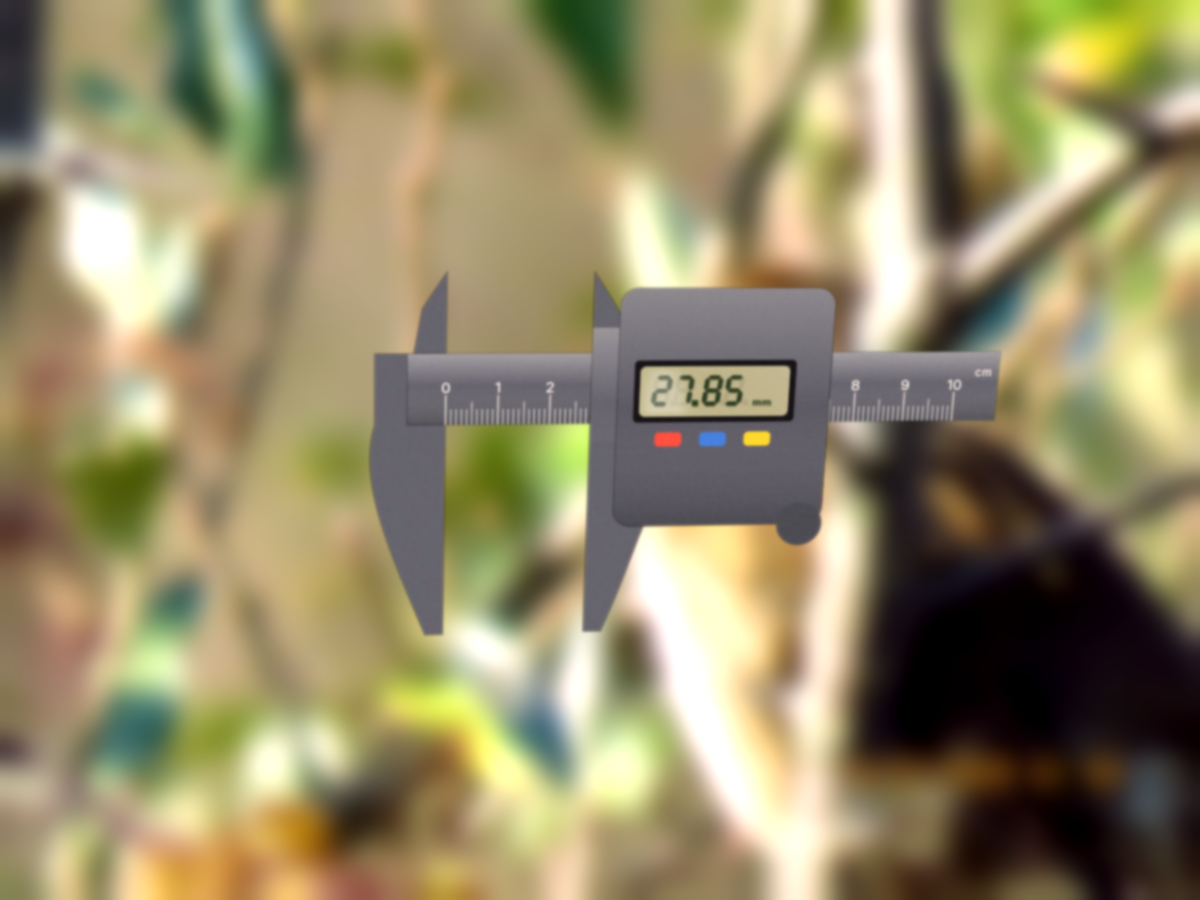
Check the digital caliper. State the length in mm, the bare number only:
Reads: 27.85
